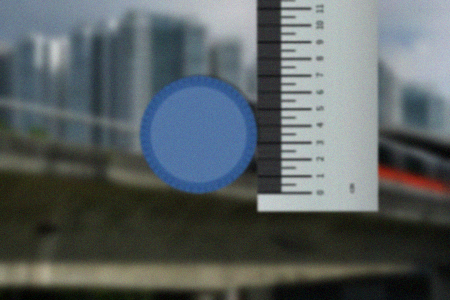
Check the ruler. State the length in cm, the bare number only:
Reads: 7
